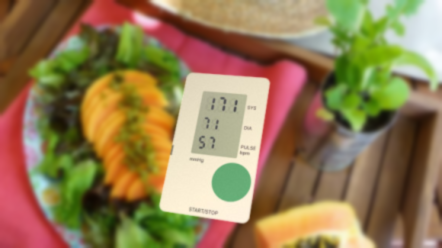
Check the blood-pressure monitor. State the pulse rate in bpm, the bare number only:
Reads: 57
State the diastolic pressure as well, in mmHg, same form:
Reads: 71
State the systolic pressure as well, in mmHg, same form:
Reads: 171
